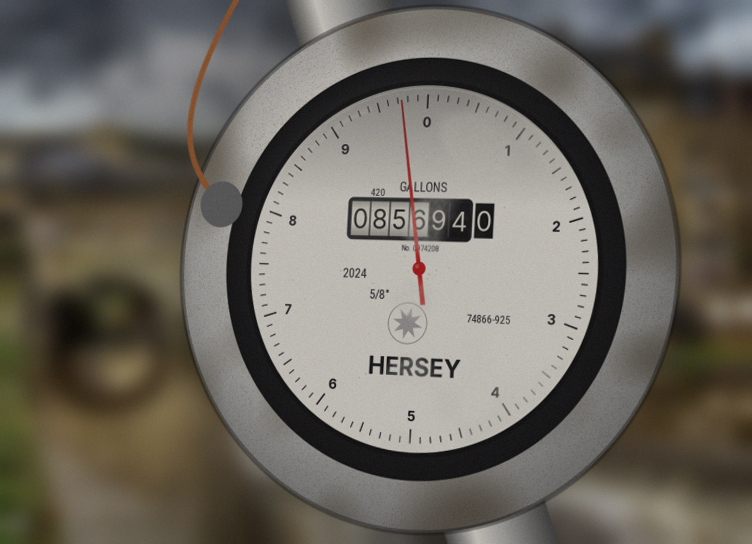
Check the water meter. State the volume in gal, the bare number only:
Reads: 856939.7
